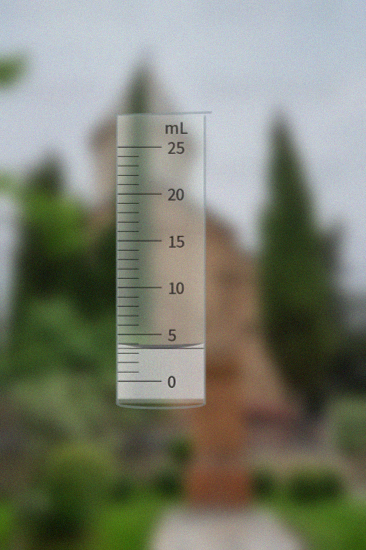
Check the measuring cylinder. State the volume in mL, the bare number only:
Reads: 3.5
